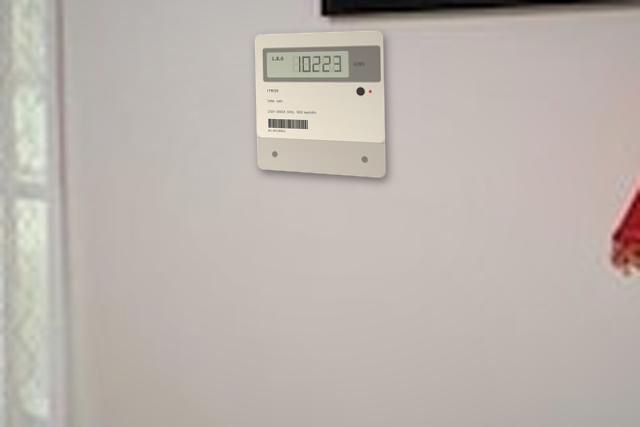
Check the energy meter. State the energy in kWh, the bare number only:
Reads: 10223
